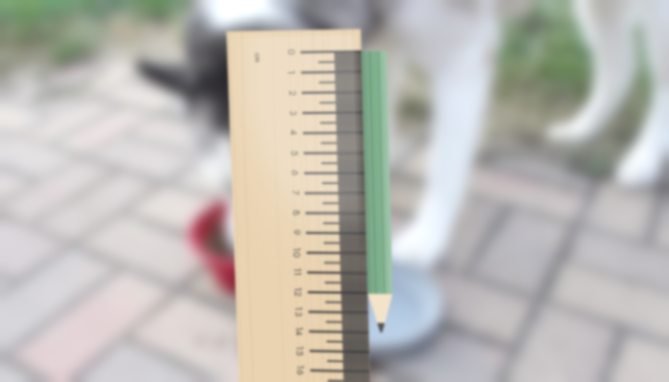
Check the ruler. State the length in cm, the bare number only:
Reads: 14
